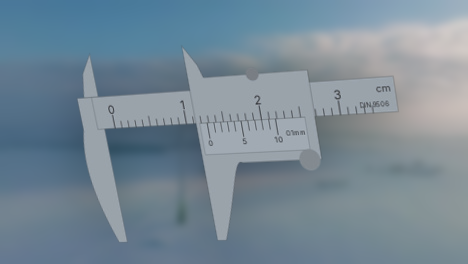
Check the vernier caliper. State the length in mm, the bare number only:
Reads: 12.8
